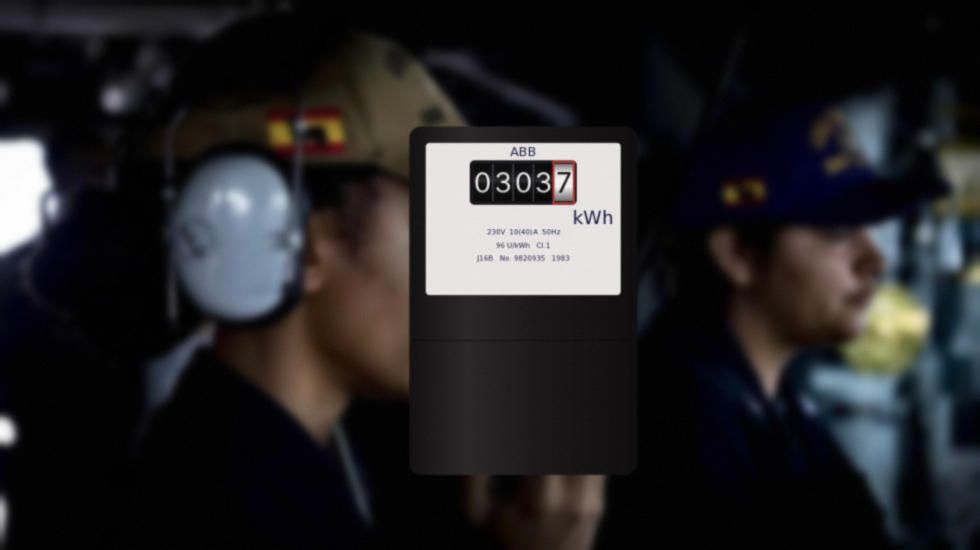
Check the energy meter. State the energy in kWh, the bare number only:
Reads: 303.7
